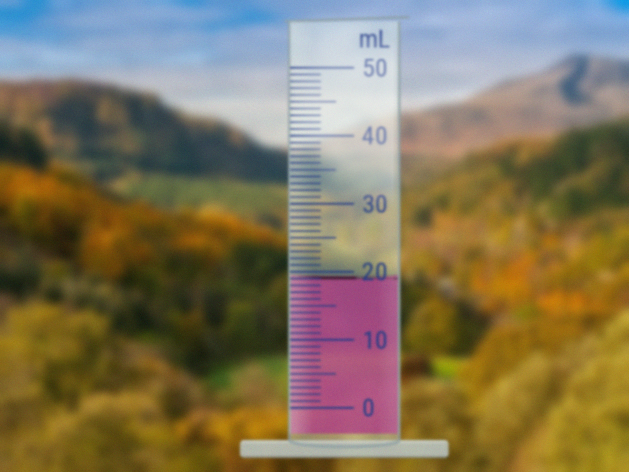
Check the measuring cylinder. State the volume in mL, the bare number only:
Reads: 19
